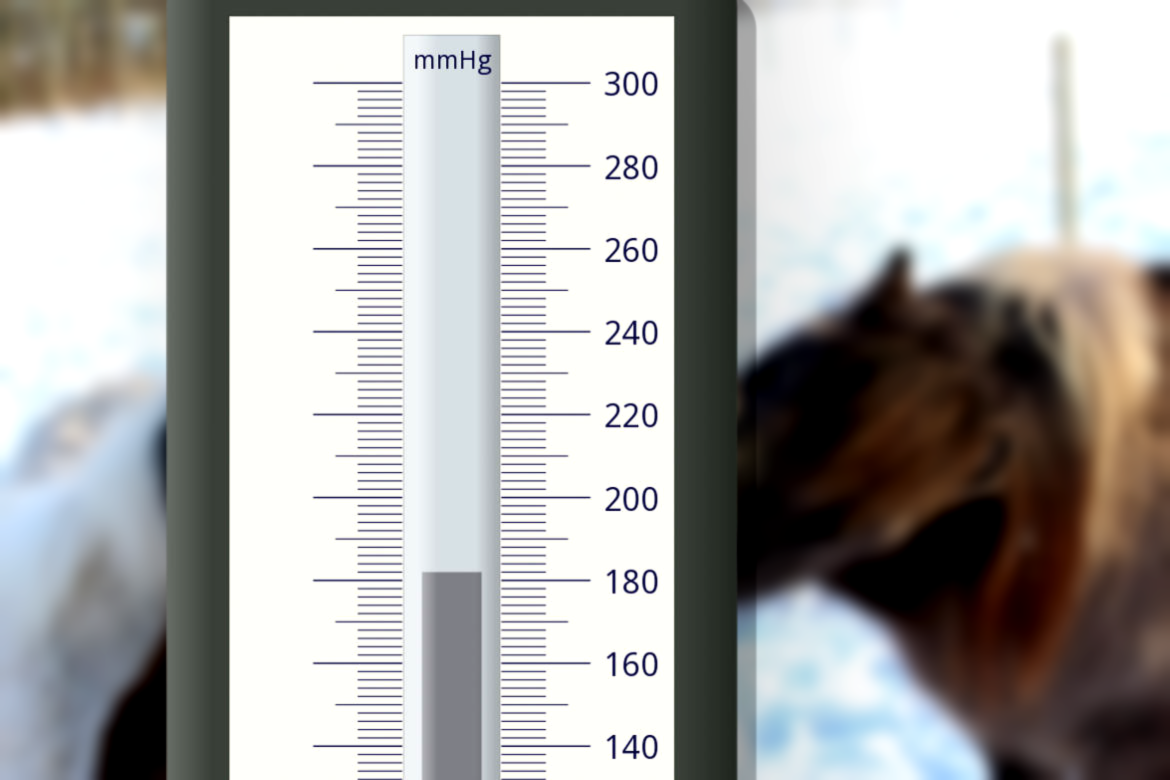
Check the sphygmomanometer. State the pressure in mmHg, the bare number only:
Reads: 182
